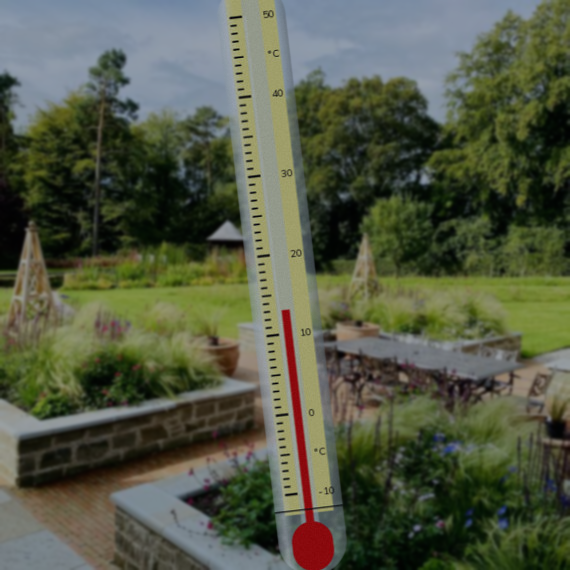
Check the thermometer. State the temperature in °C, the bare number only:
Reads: 13
